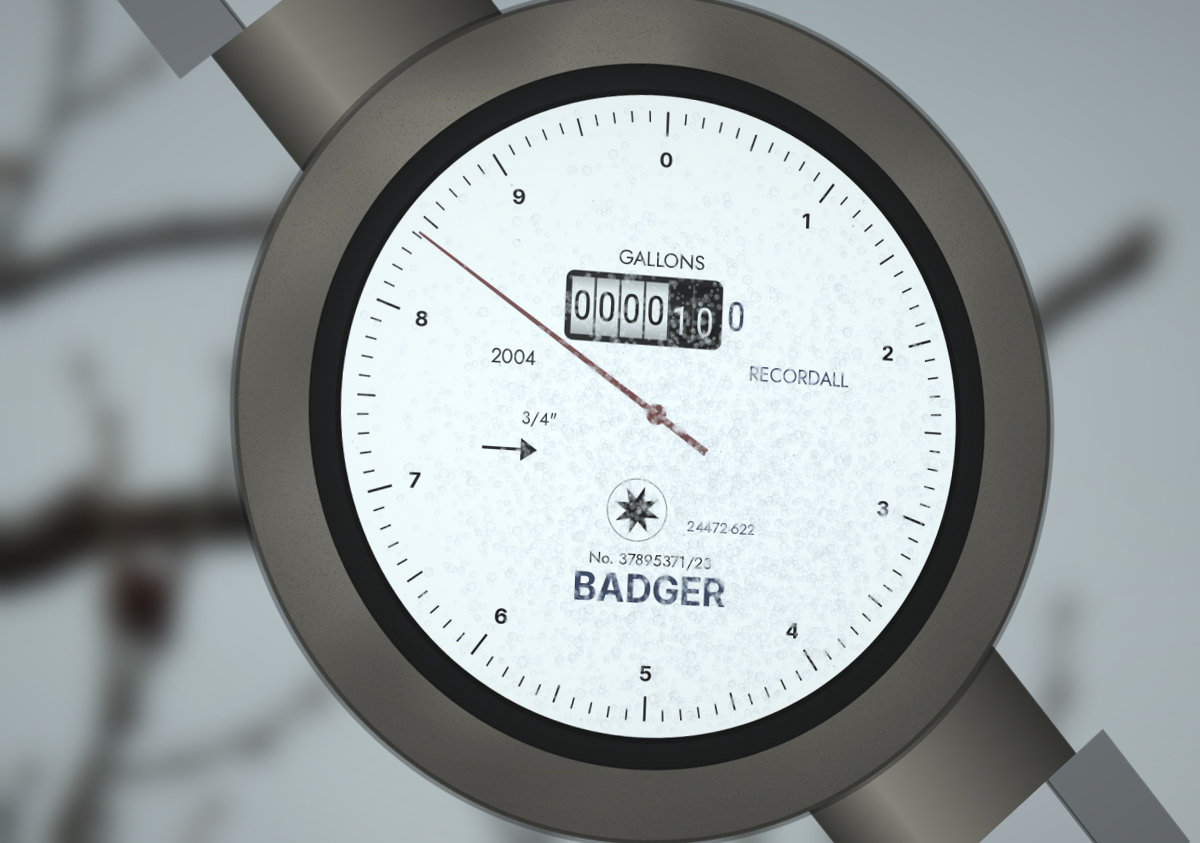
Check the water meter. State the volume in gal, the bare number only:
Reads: 98.4
